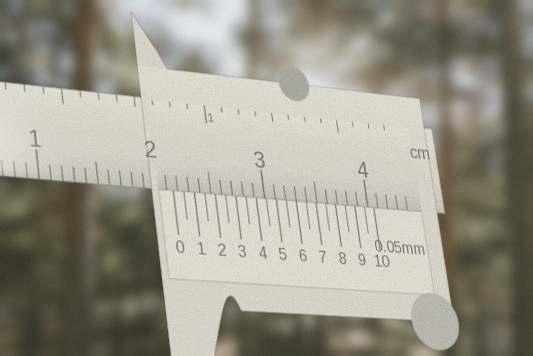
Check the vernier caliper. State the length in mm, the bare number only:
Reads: 21.6
